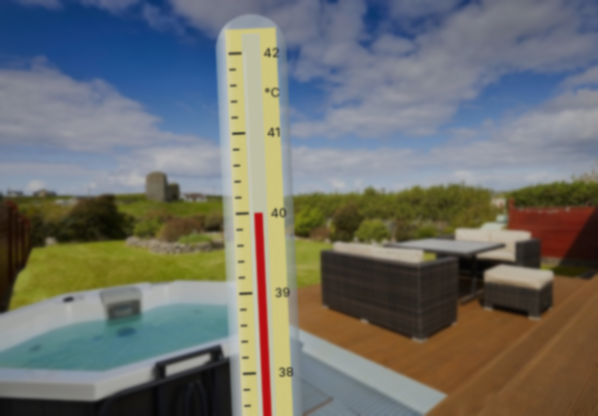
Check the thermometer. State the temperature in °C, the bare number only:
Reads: 40
